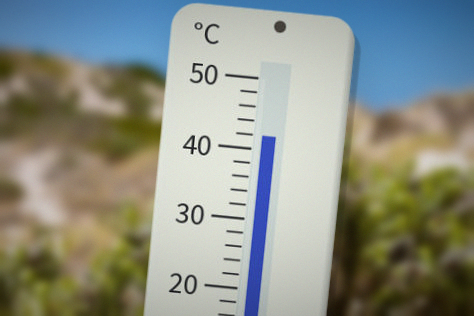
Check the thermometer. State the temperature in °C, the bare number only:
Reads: 42
